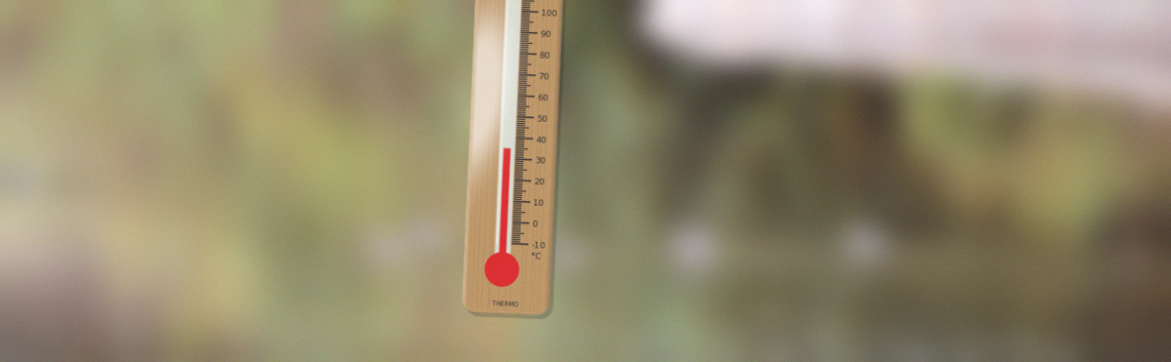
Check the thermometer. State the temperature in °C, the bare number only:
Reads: 35
